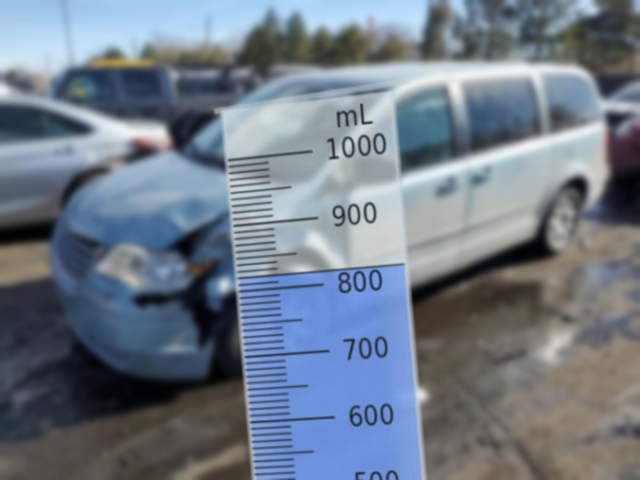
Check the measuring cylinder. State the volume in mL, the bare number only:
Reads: 820
